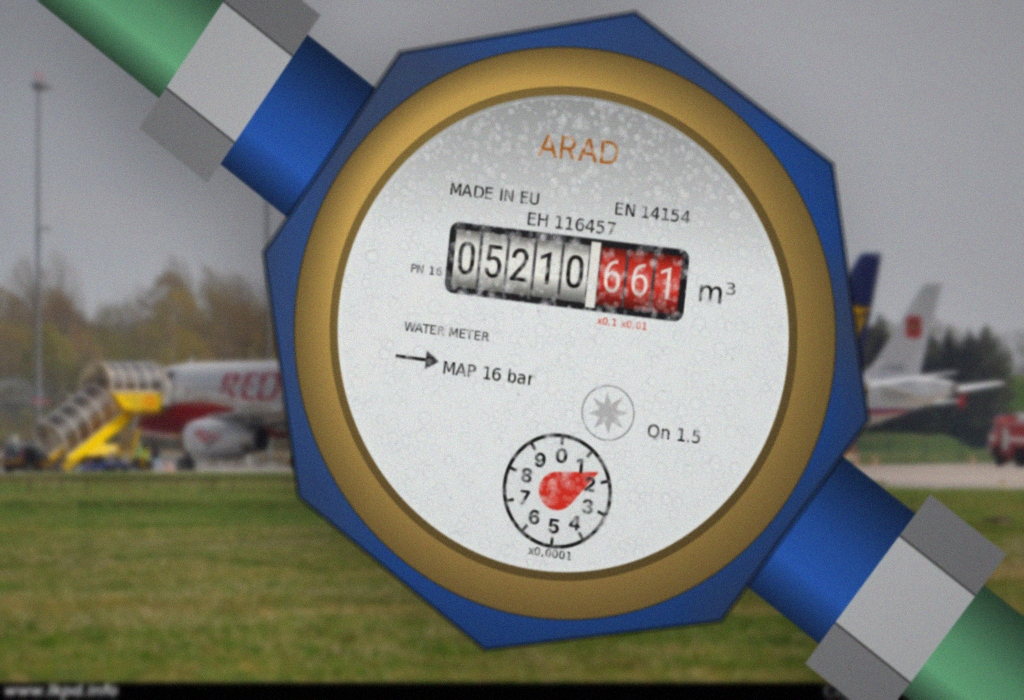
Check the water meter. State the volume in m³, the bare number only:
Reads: 5210.6611
